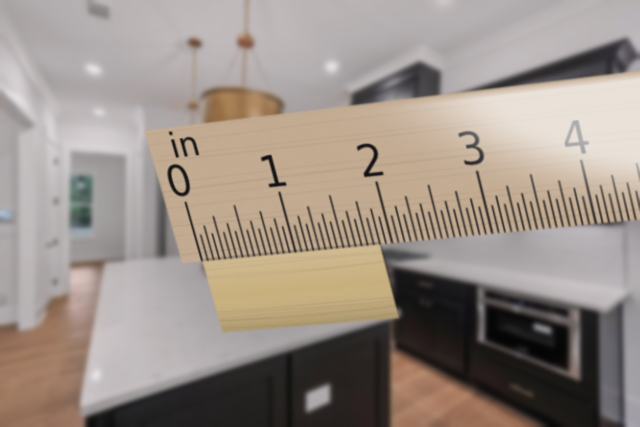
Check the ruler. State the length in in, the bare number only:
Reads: 1.875
